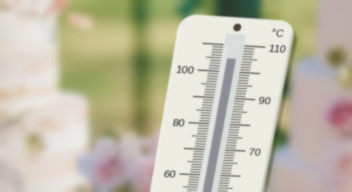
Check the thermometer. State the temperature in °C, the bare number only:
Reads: 105
